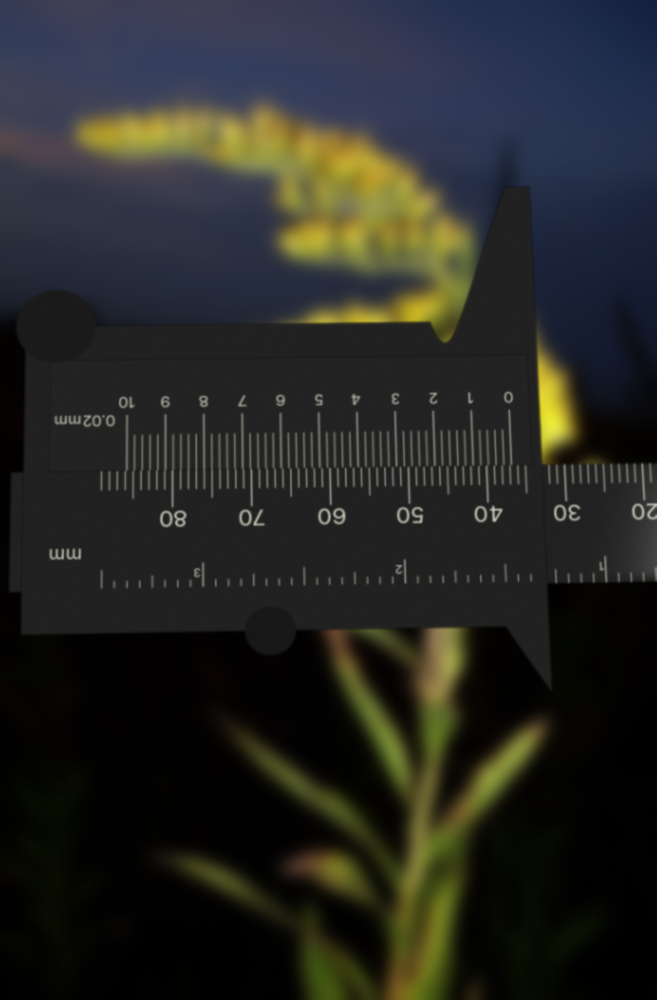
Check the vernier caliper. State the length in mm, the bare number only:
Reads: 36.8
